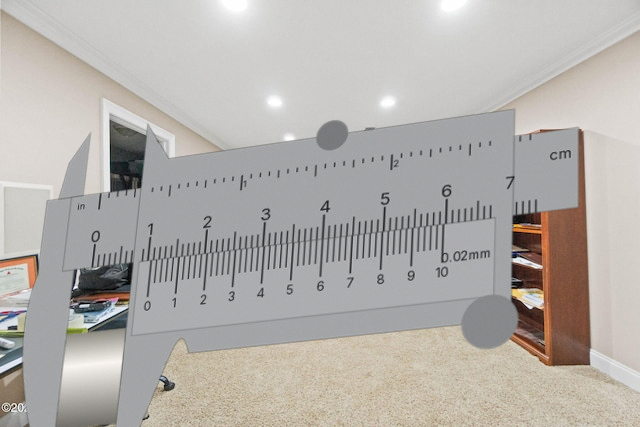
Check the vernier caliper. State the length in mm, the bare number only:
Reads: 10.6
